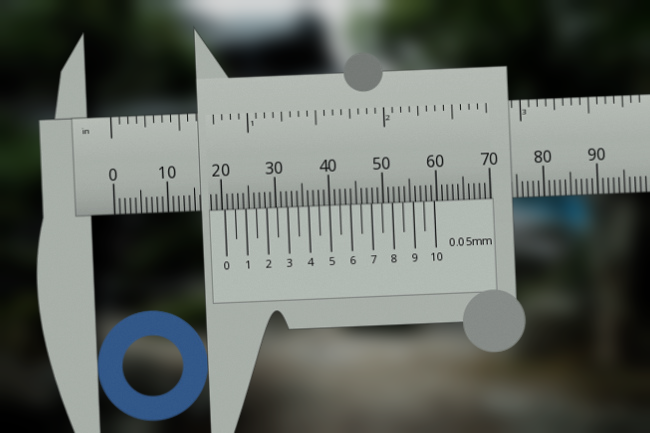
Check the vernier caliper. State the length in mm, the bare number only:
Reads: 20.5
